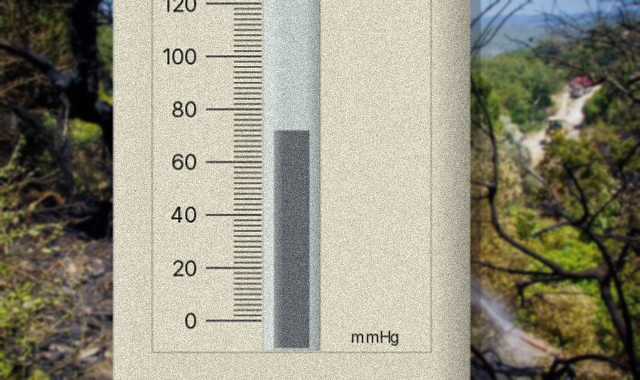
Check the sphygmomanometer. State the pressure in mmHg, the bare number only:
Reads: 72
